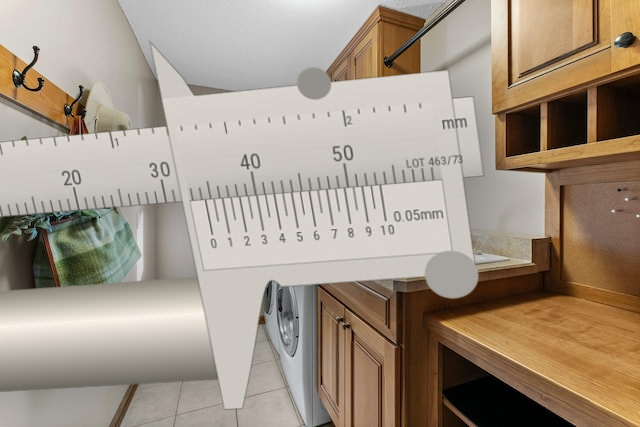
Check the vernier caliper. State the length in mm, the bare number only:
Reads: 34.4
